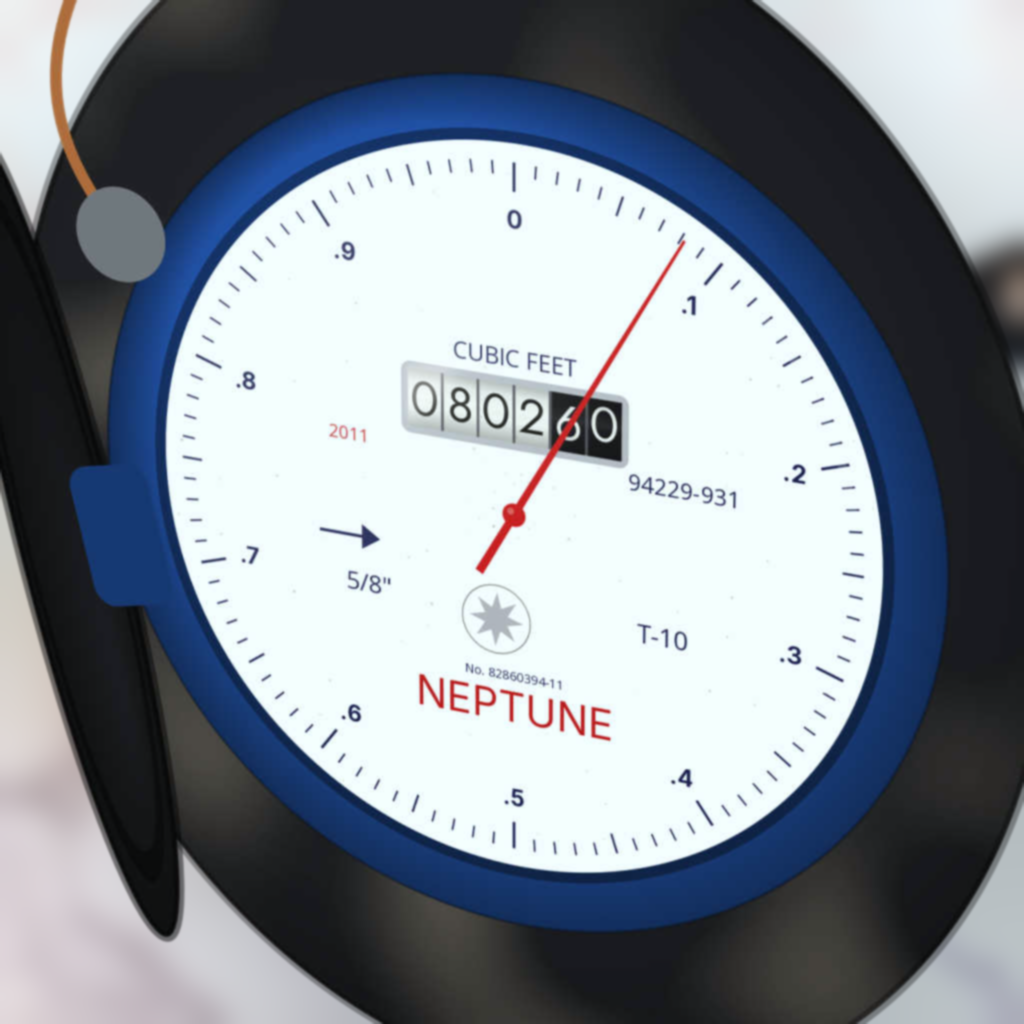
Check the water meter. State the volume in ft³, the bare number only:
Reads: 80260.08
